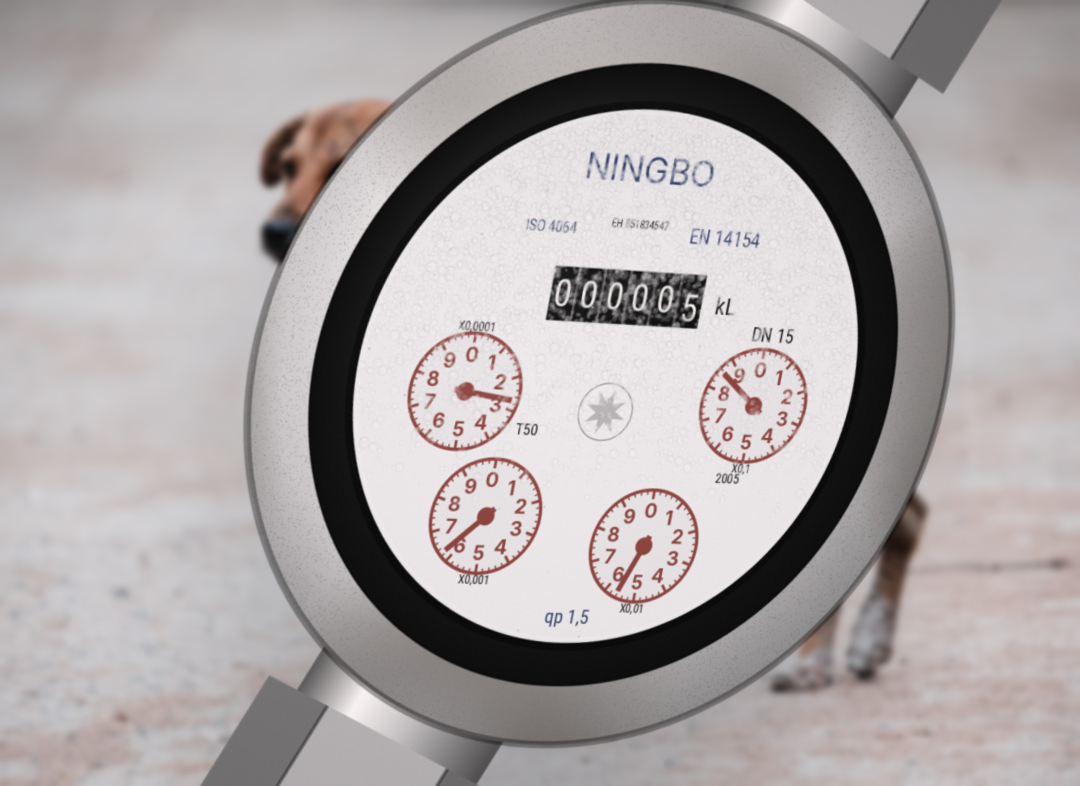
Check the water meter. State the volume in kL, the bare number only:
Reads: 4.8562
